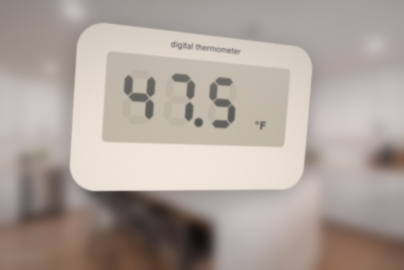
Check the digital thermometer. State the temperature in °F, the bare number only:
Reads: 47.5
